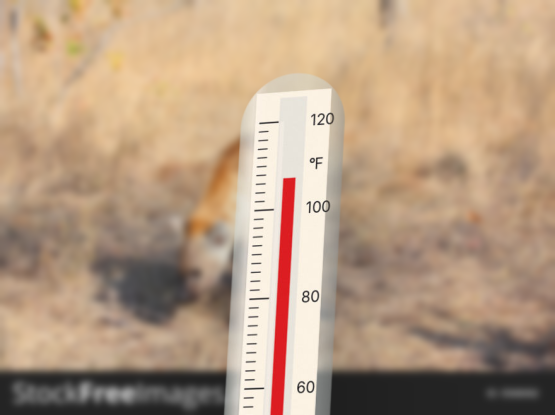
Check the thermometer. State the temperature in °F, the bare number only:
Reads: 107
